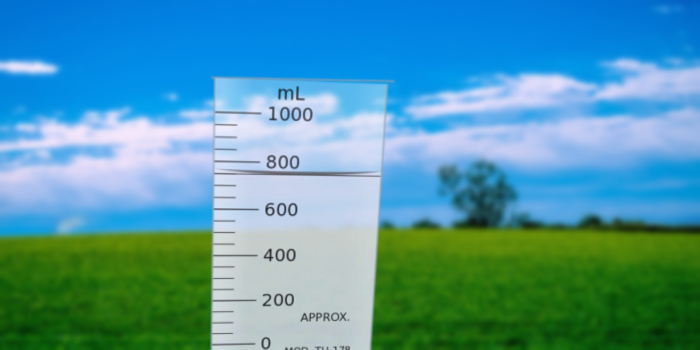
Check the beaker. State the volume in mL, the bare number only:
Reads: 750
